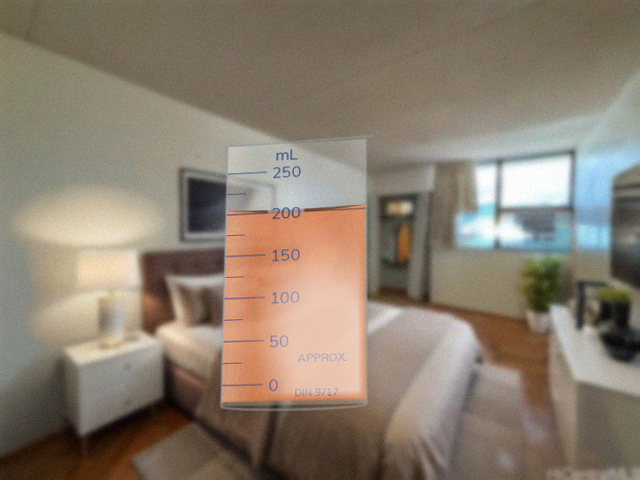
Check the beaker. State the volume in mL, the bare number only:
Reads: 200
